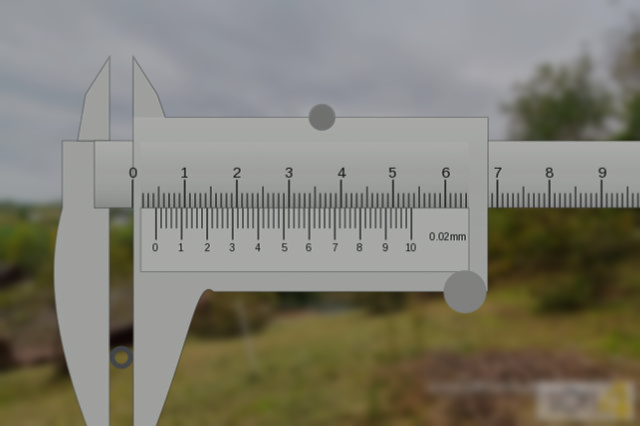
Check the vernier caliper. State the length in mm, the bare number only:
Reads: 4.5
